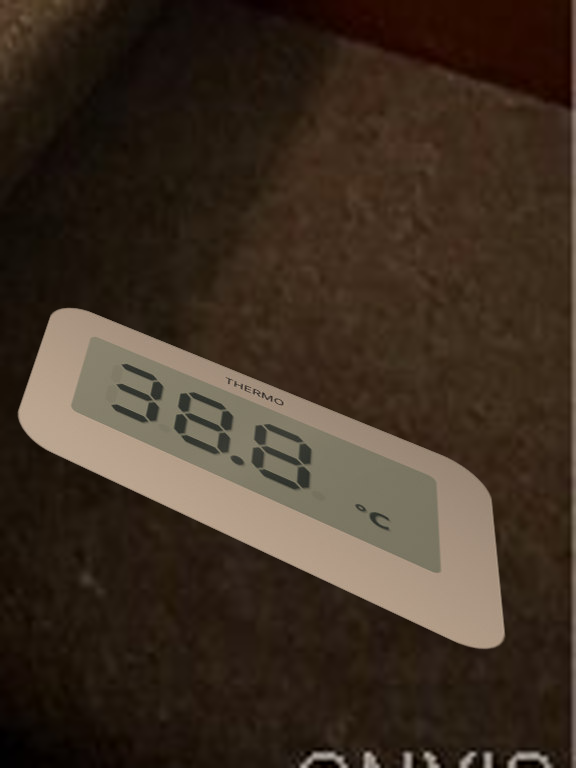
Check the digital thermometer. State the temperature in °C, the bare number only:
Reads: 38.8
